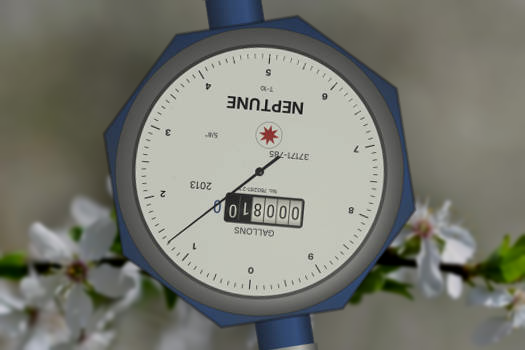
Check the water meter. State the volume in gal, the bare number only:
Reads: 8101.3
